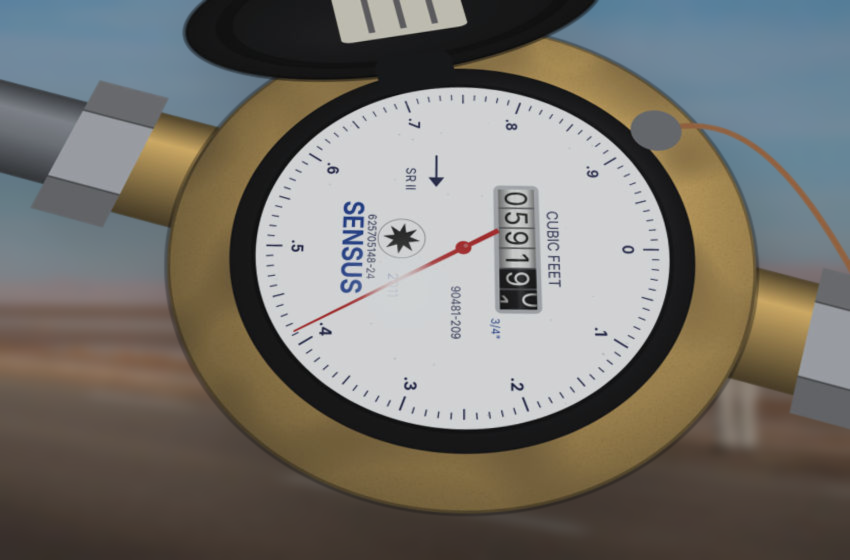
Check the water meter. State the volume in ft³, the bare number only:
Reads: 59190.41
